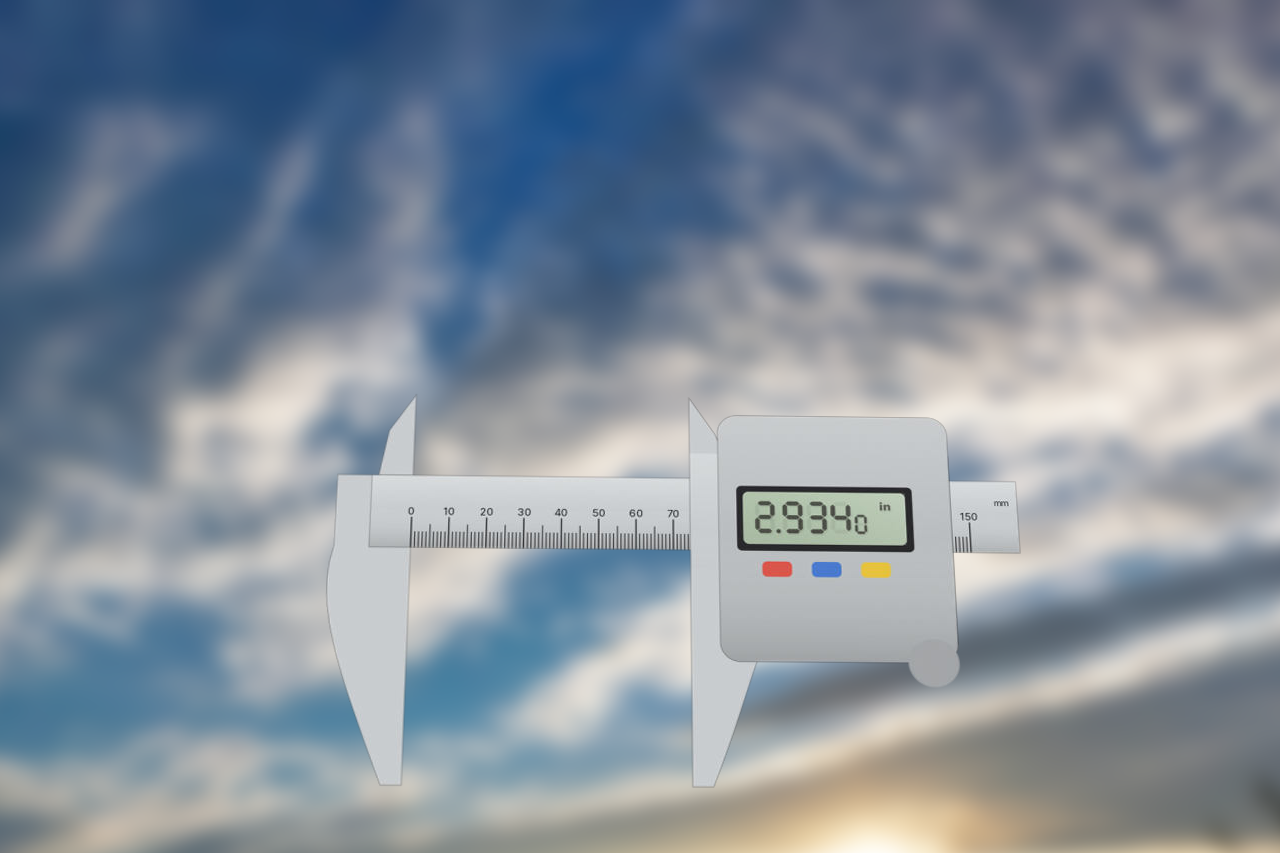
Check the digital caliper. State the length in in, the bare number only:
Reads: 2.9340
